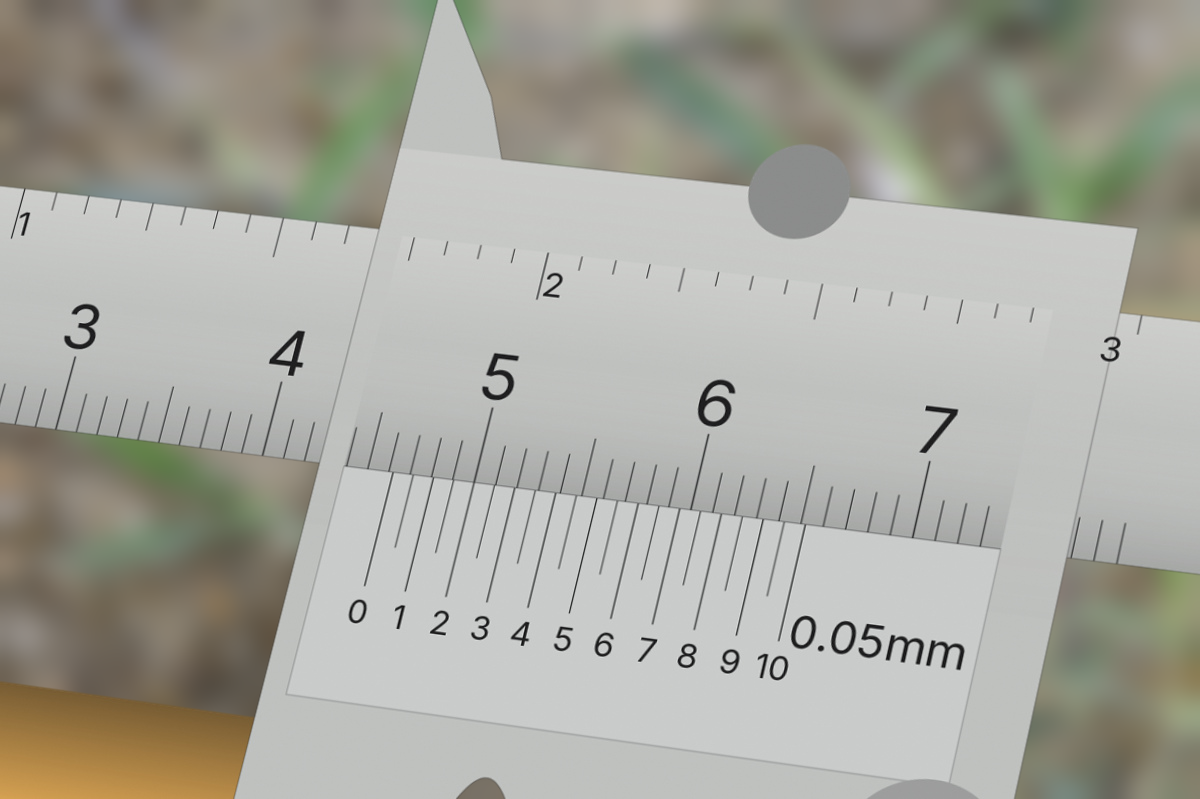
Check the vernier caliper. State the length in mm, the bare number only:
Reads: 46.2
